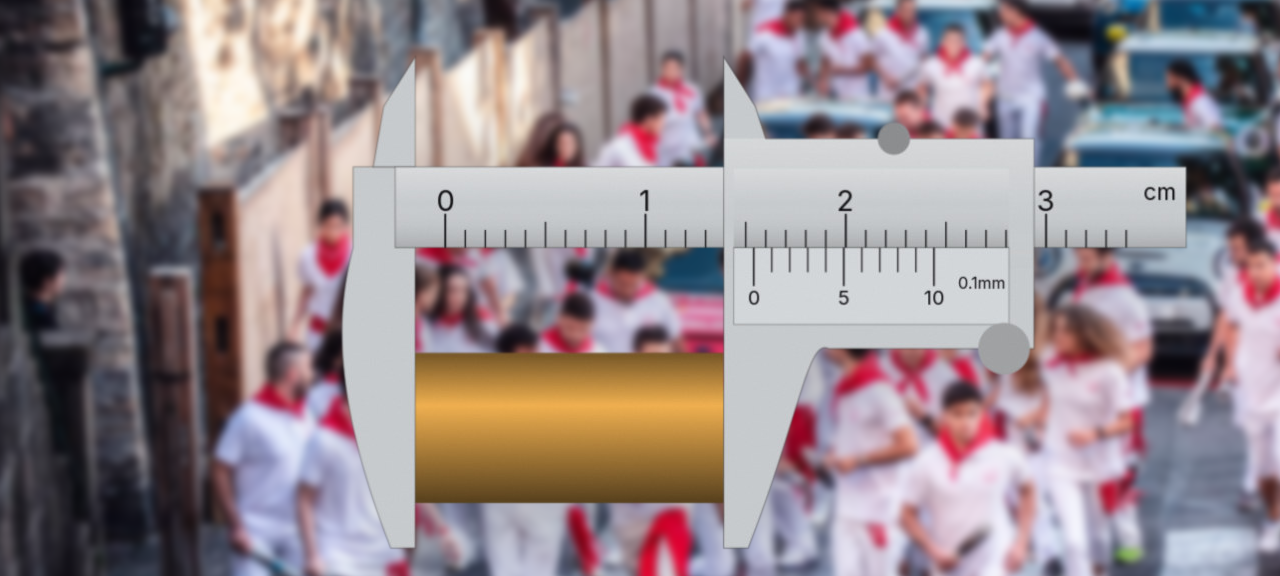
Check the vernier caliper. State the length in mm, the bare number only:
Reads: 15.4
